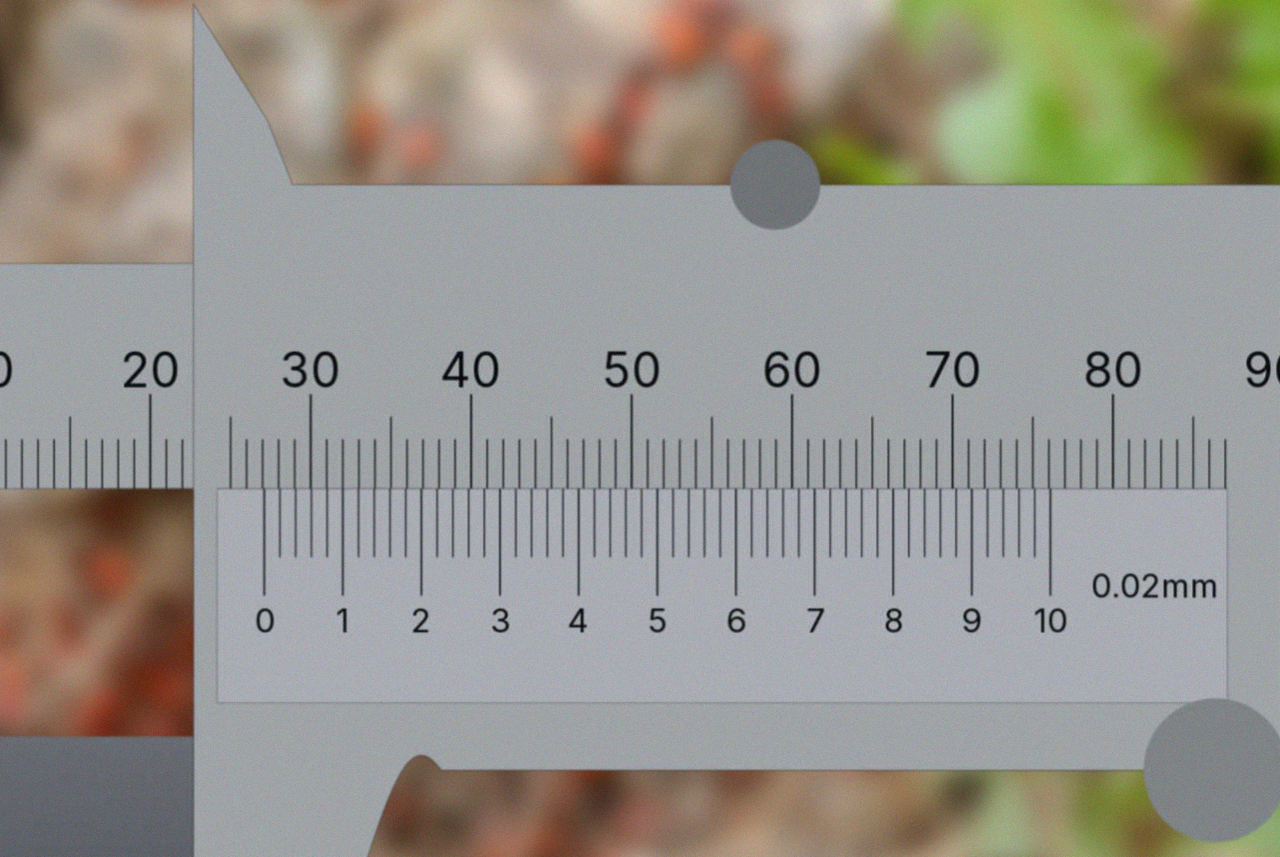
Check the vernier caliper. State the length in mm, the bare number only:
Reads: 27.1
